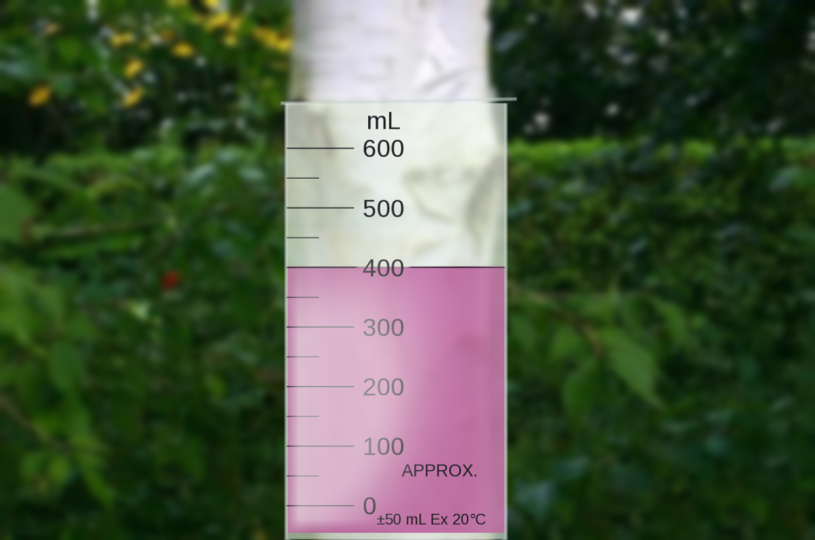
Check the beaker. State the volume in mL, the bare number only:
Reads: 400
